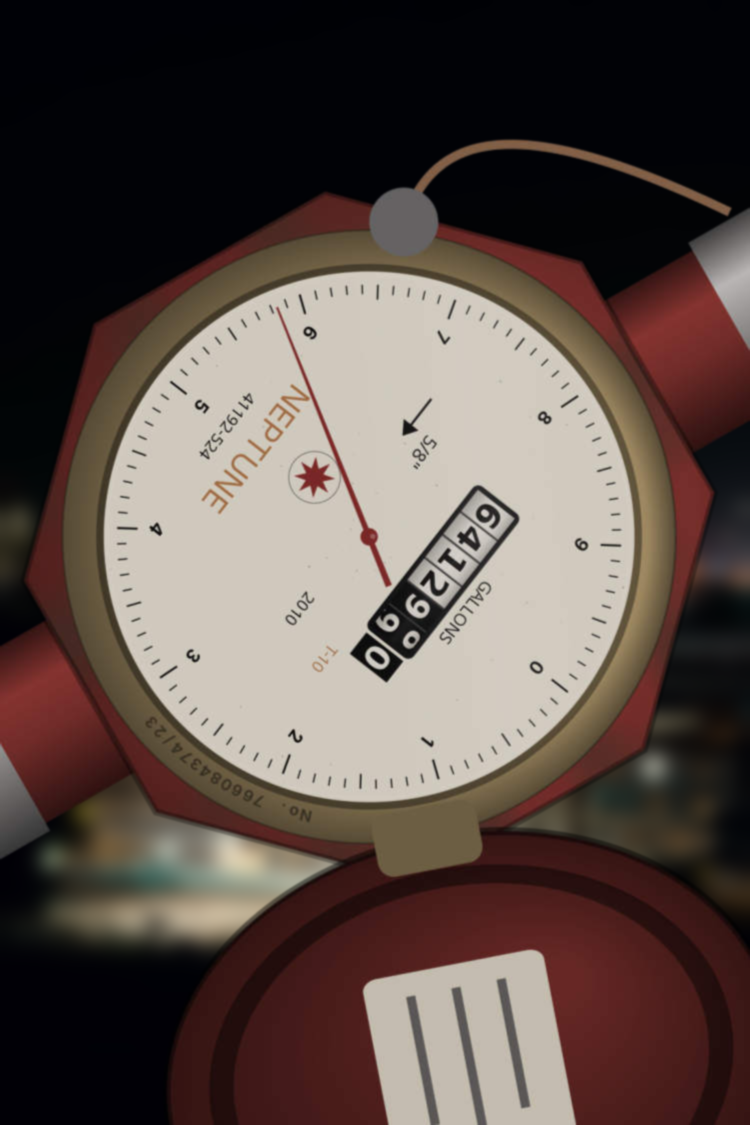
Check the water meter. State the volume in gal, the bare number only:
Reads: 6412985.8
